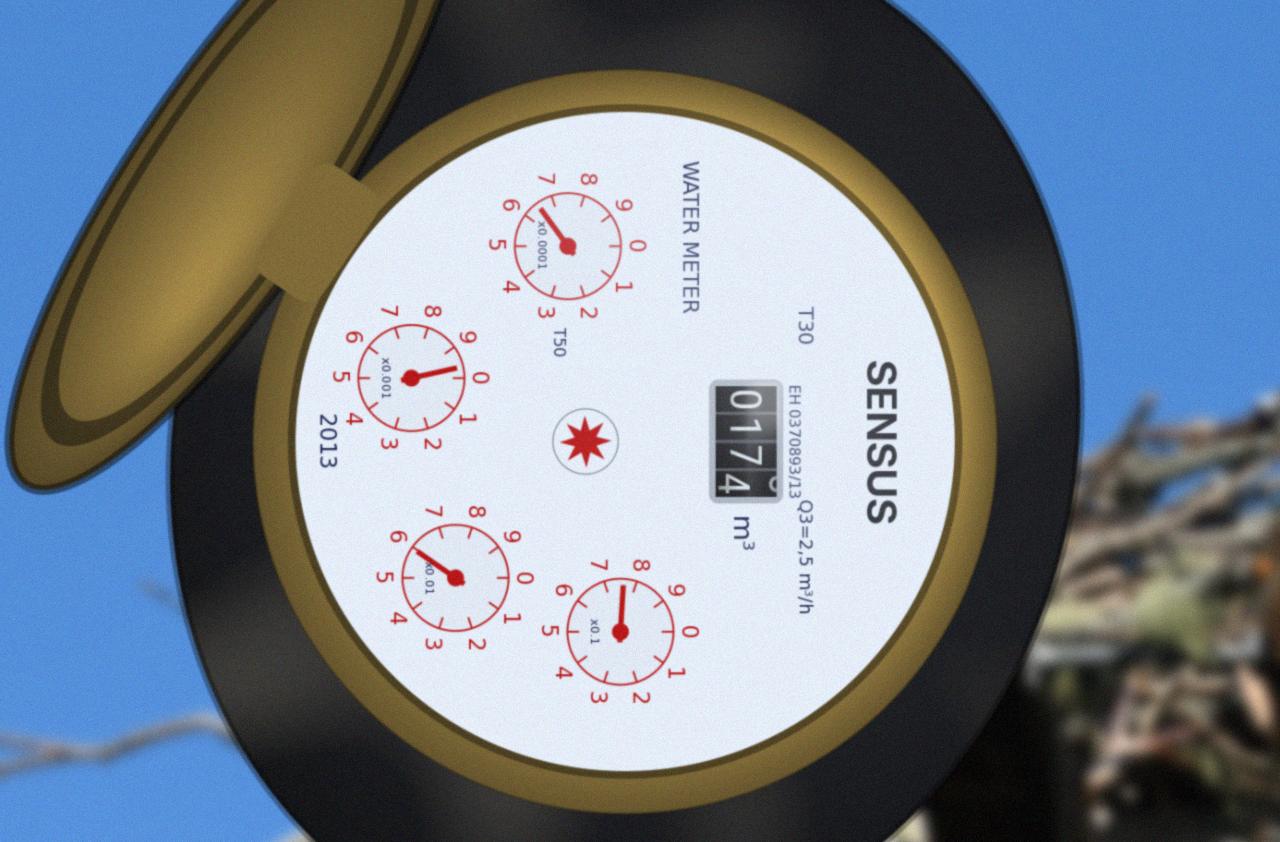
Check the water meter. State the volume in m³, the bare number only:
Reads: 173.7596
